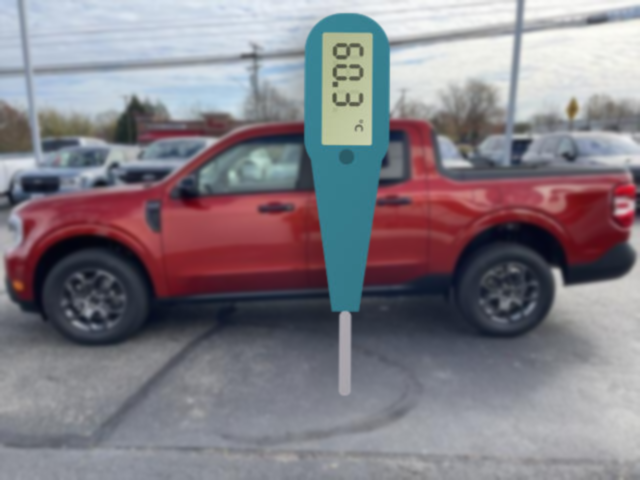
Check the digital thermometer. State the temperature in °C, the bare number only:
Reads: 60.3
